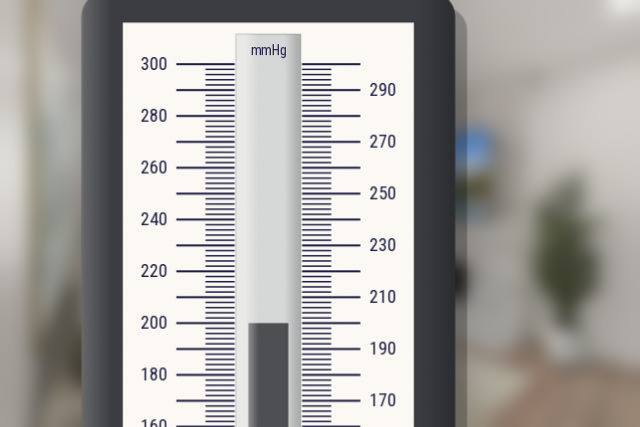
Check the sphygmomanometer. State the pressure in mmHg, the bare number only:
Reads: 200
